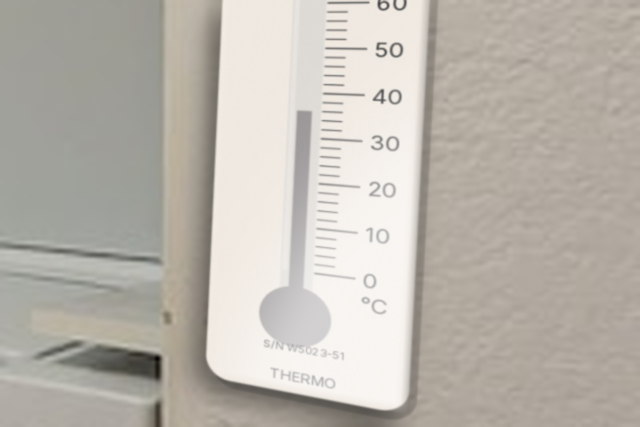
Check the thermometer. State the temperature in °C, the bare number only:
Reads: 36
